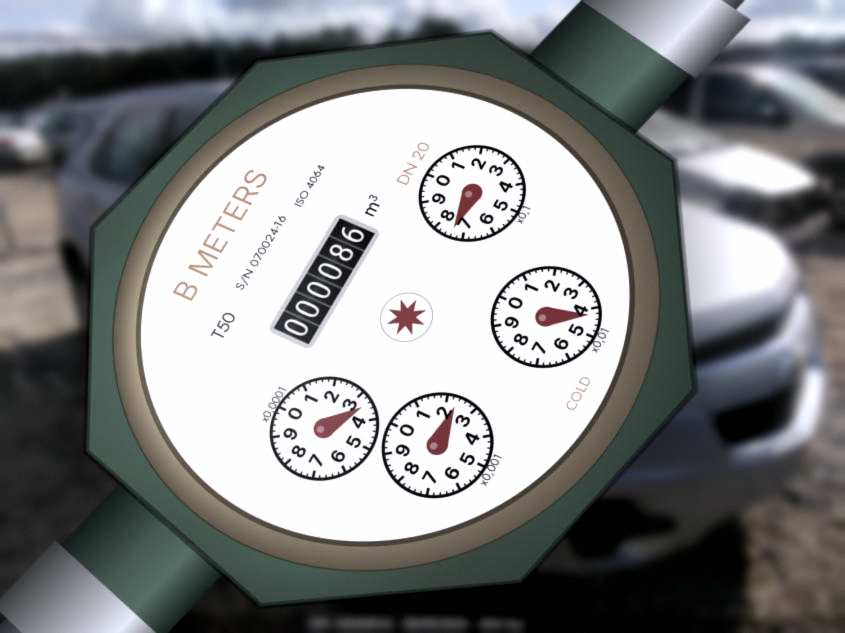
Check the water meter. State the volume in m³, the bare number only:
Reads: 86.7423
